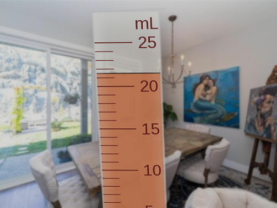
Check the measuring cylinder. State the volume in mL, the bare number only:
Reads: 21.5
